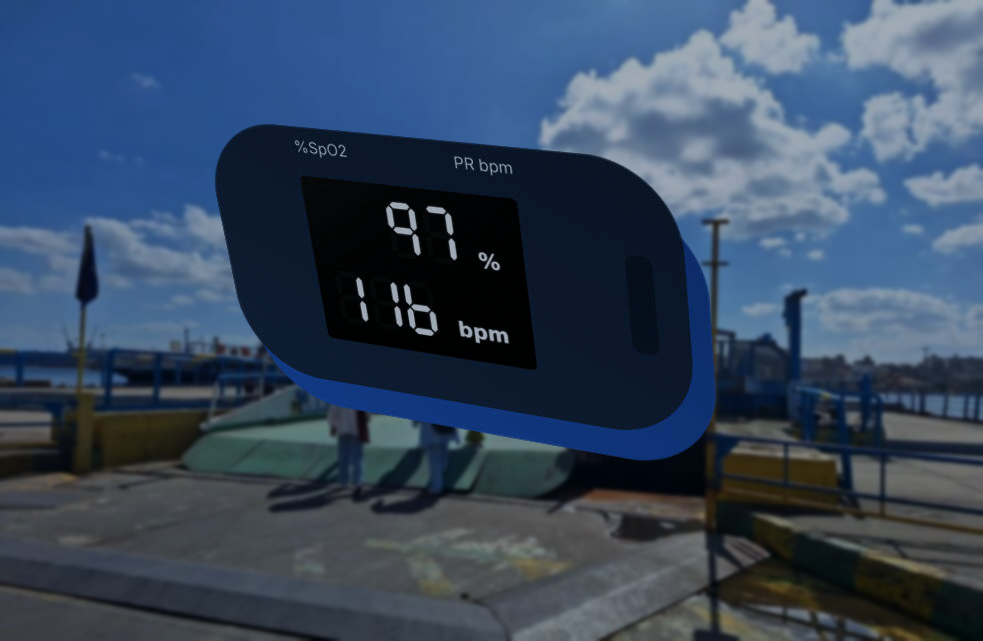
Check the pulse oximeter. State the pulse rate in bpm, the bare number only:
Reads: 116
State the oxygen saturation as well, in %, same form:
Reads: 97
